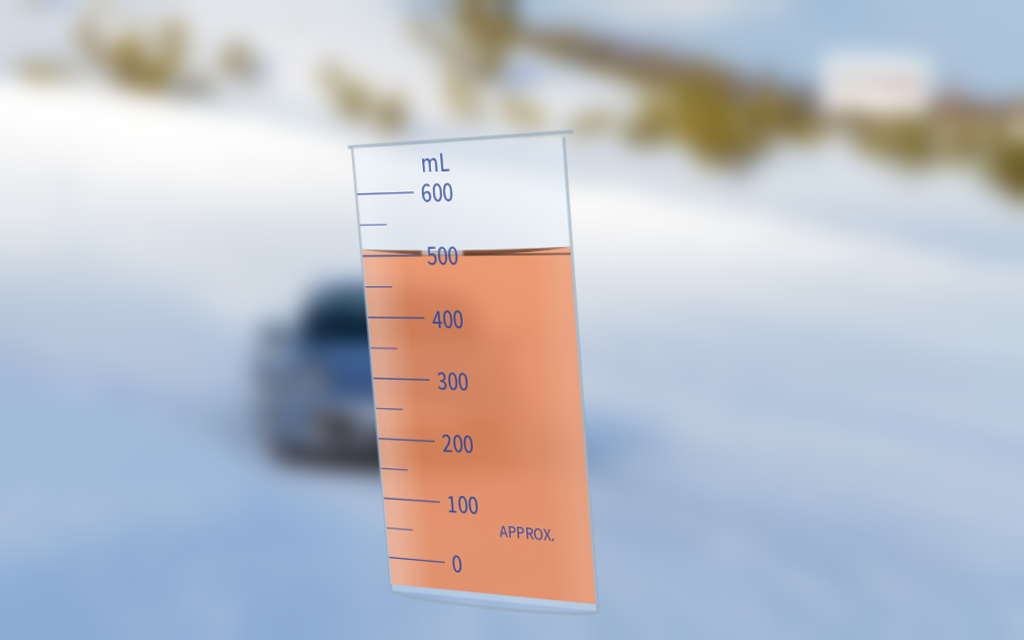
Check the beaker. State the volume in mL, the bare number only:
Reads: 500
